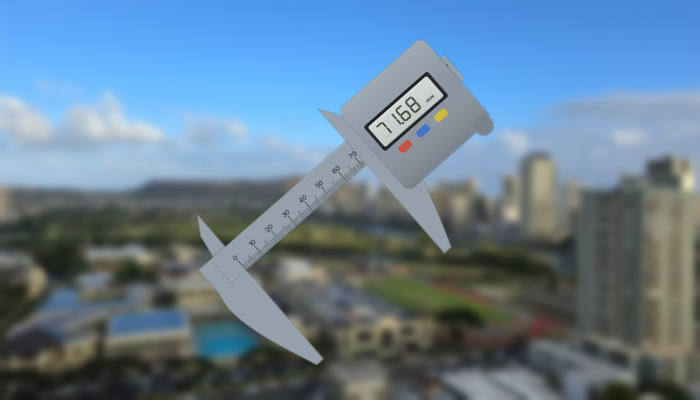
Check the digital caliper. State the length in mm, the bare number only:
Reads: 71.68
